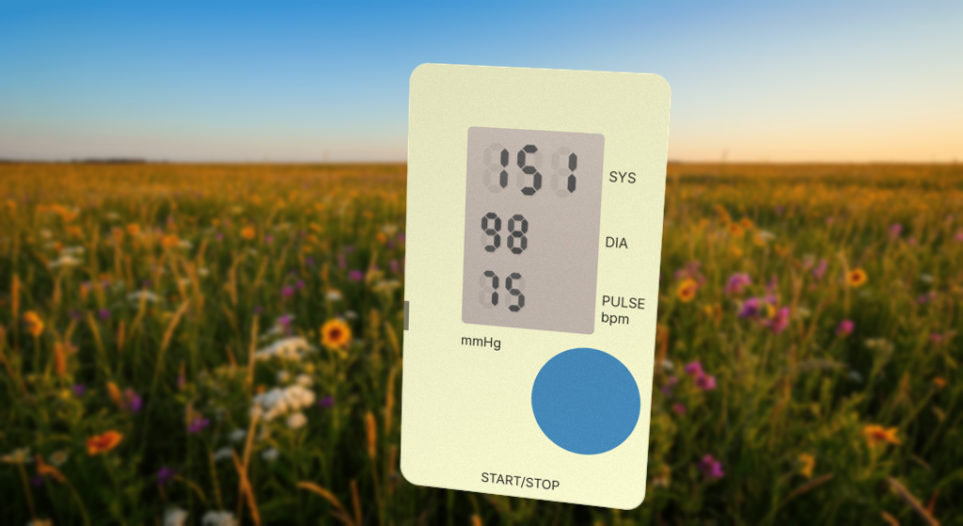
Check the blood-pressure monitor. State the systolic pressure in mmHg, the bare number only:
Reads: 151
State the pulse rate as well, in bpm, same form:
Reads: 75
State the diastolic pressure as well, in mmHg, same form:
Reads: 98
